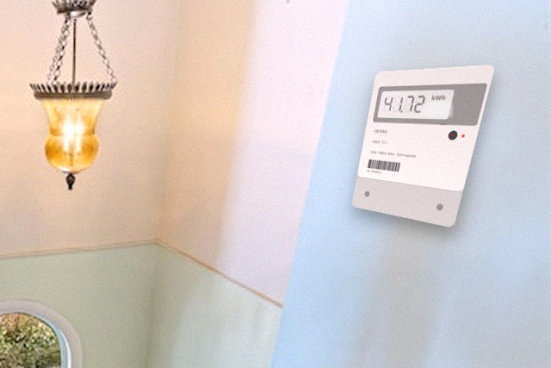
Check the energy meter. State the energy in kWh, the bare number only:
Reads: 41.72
